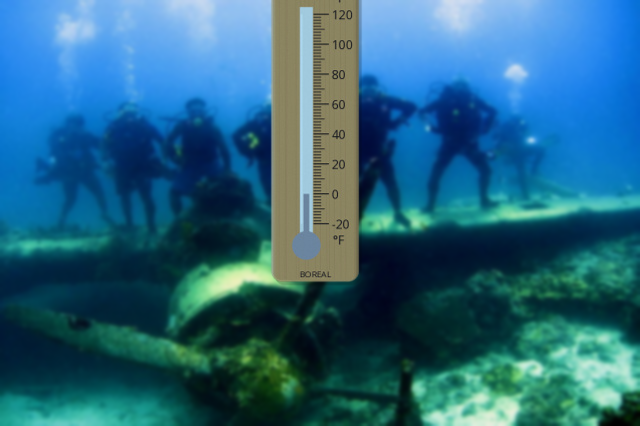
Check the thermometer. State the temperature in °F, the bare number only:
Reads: 0
